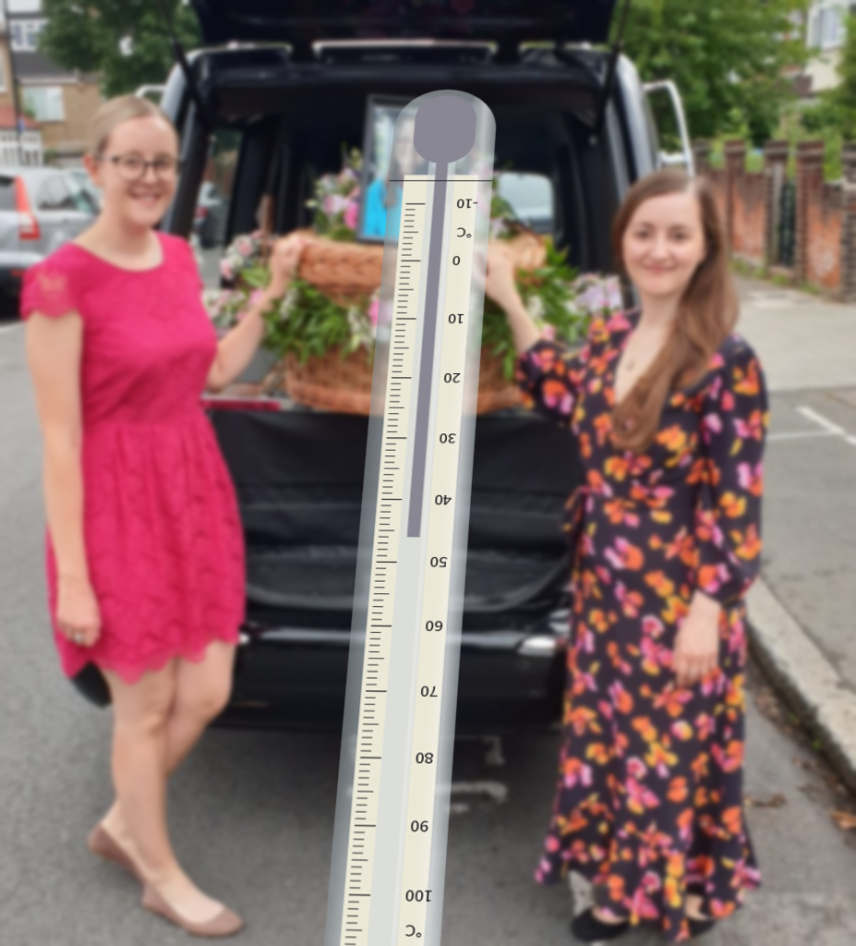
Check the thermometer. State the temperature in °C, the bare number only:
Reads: 46
